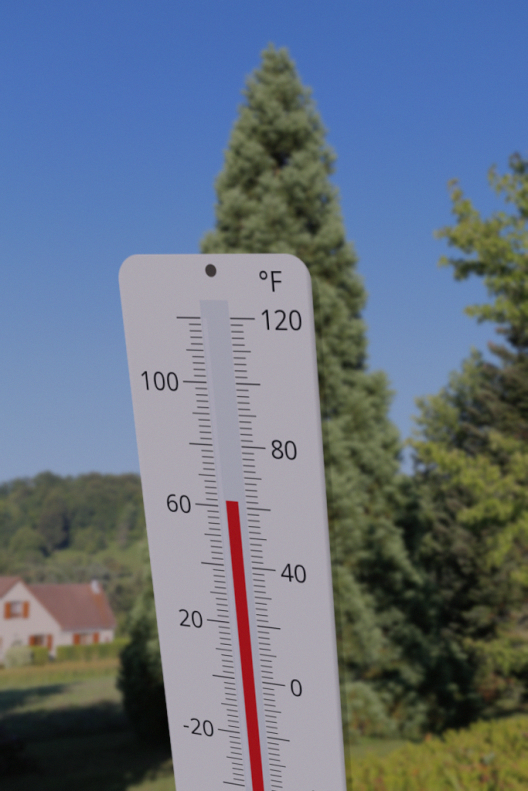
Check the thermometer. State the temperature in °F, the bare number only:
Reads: 62
